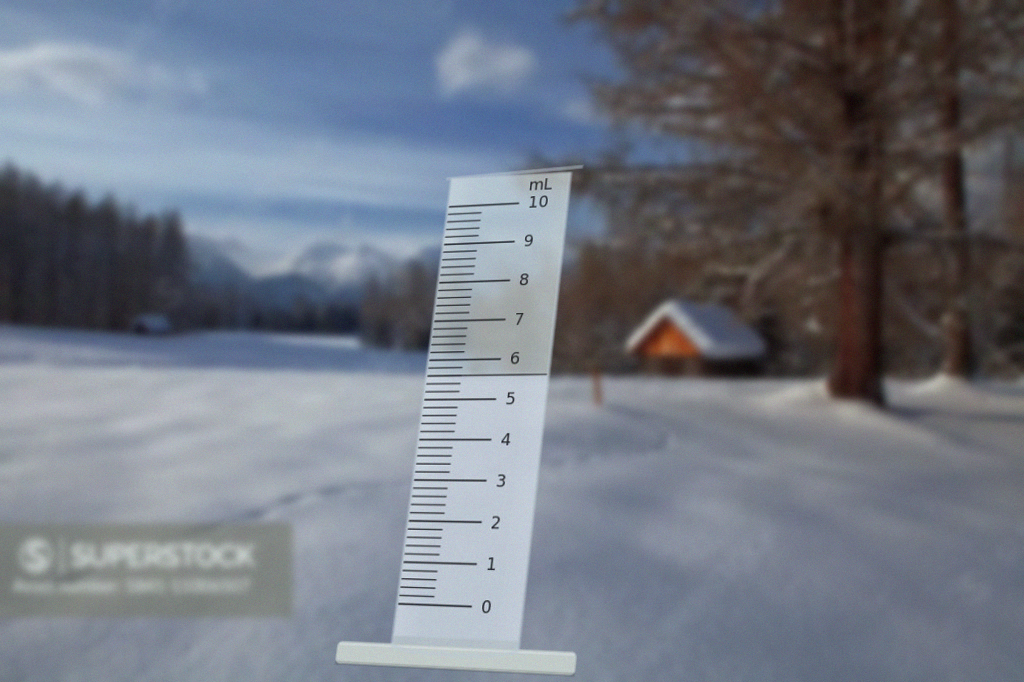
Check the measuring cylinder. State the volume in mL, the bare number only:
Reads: 5.6
